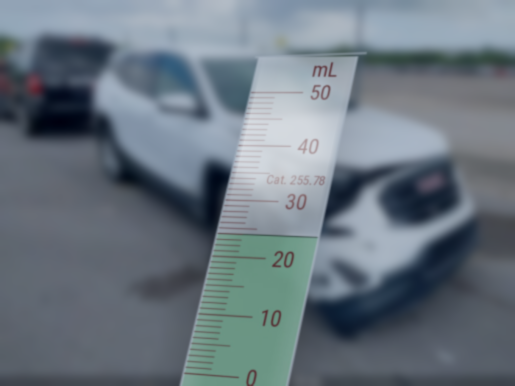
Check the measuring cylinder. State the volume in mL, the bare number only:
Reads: 24
